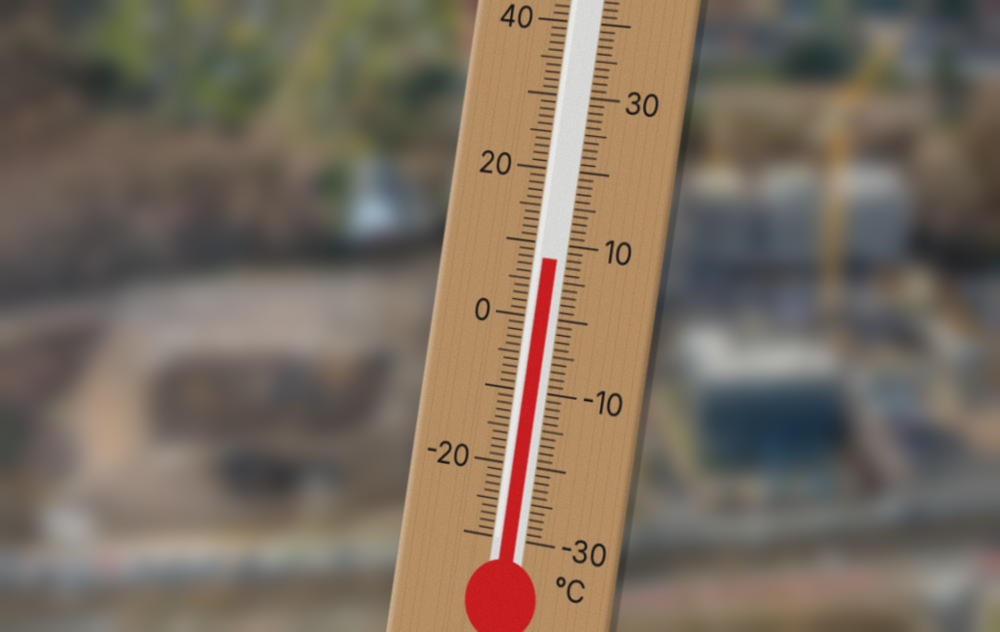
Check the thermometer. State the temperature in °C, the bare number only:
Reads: 8
